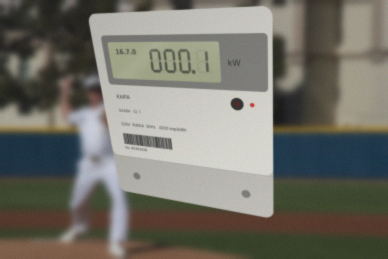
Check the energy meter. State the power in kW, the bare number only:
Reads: 0.1
